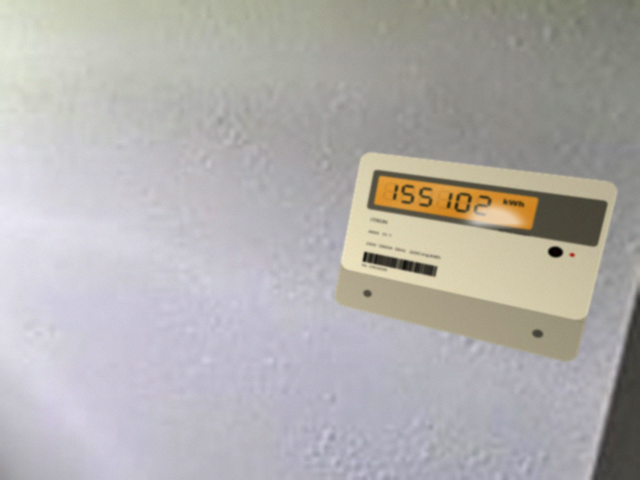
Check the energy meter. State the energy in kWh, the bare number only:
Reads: 155102
